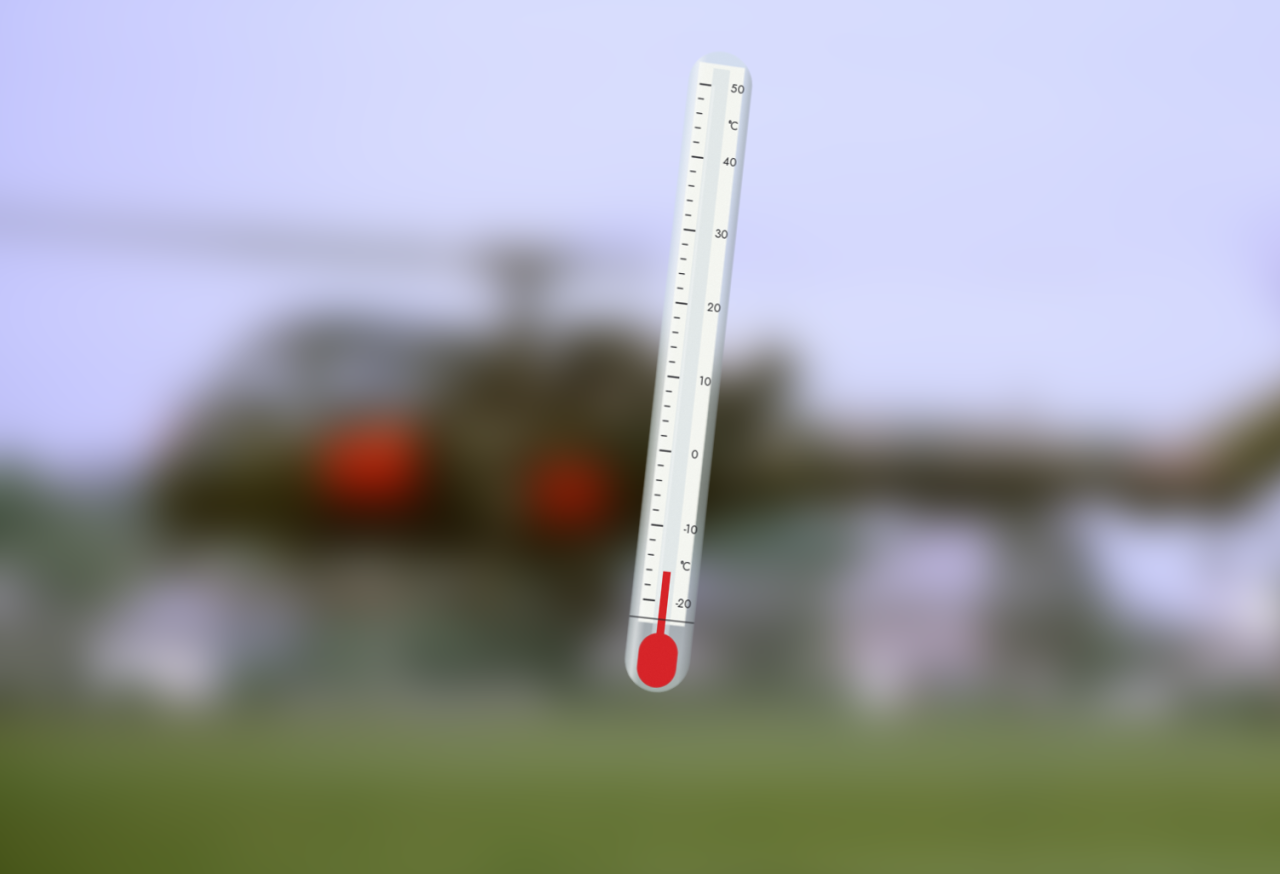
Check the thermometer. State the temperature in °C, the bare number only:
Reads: -16
